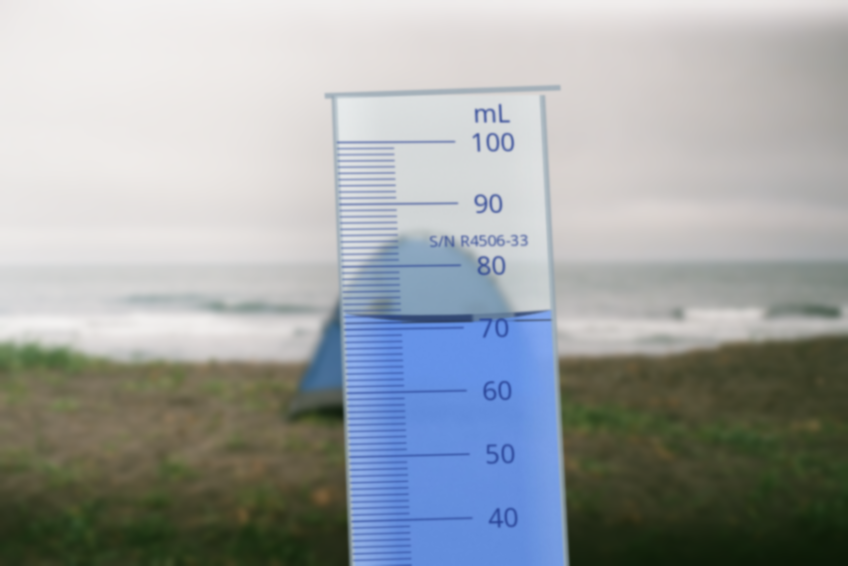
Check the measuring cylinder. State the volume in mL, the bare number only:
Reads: 71
